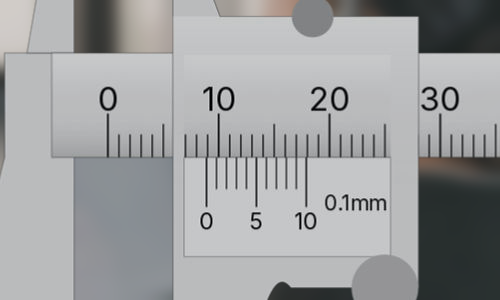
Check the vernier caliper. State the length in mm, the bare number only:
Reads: 8.9
